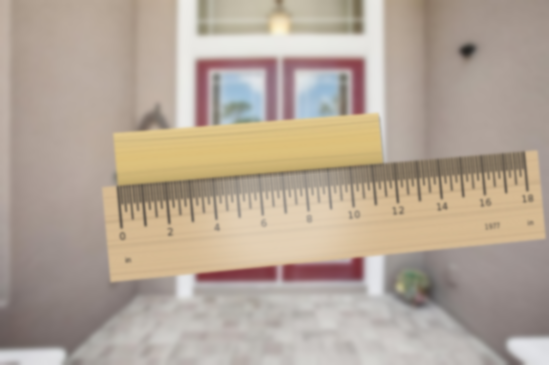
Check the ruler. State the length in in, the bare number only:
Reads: 11.5
